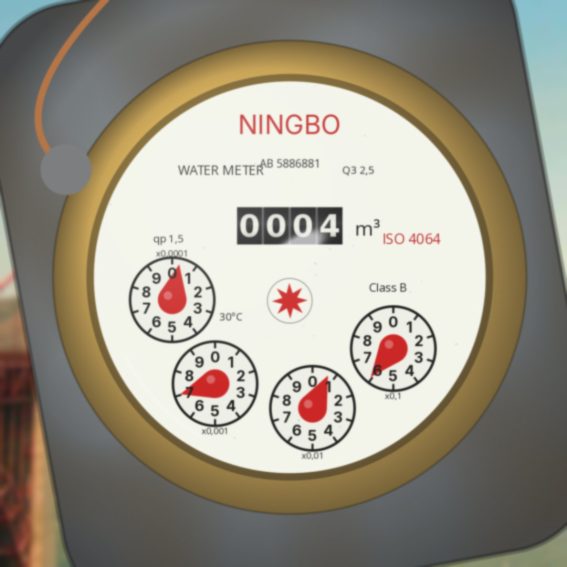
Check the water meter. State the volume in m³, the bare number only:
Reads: 4.6070
